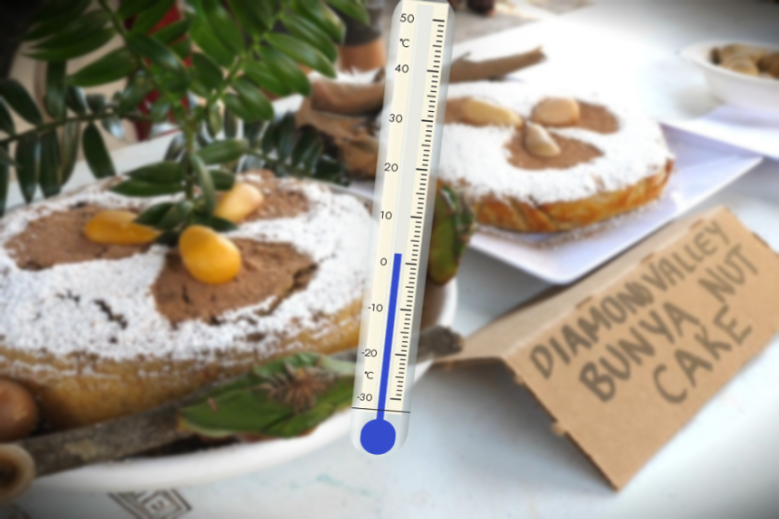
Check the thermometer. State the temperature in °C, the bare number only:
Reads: 2
